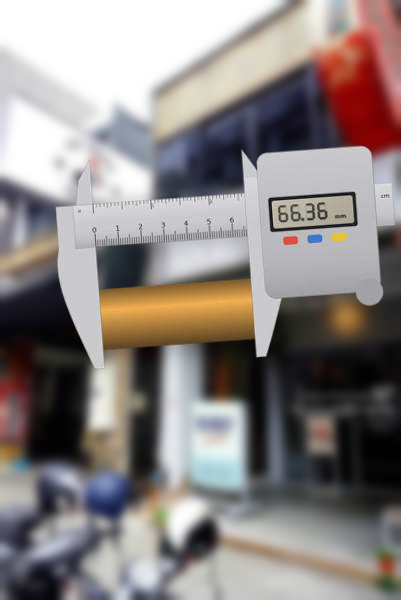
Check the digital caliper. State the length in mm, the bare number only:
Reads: 66.36
